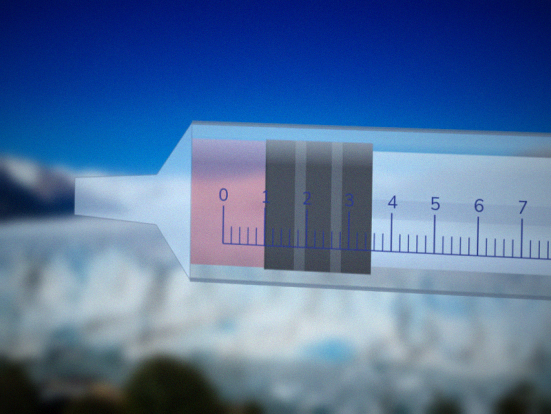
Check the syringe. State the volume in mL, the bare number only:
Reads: 1
